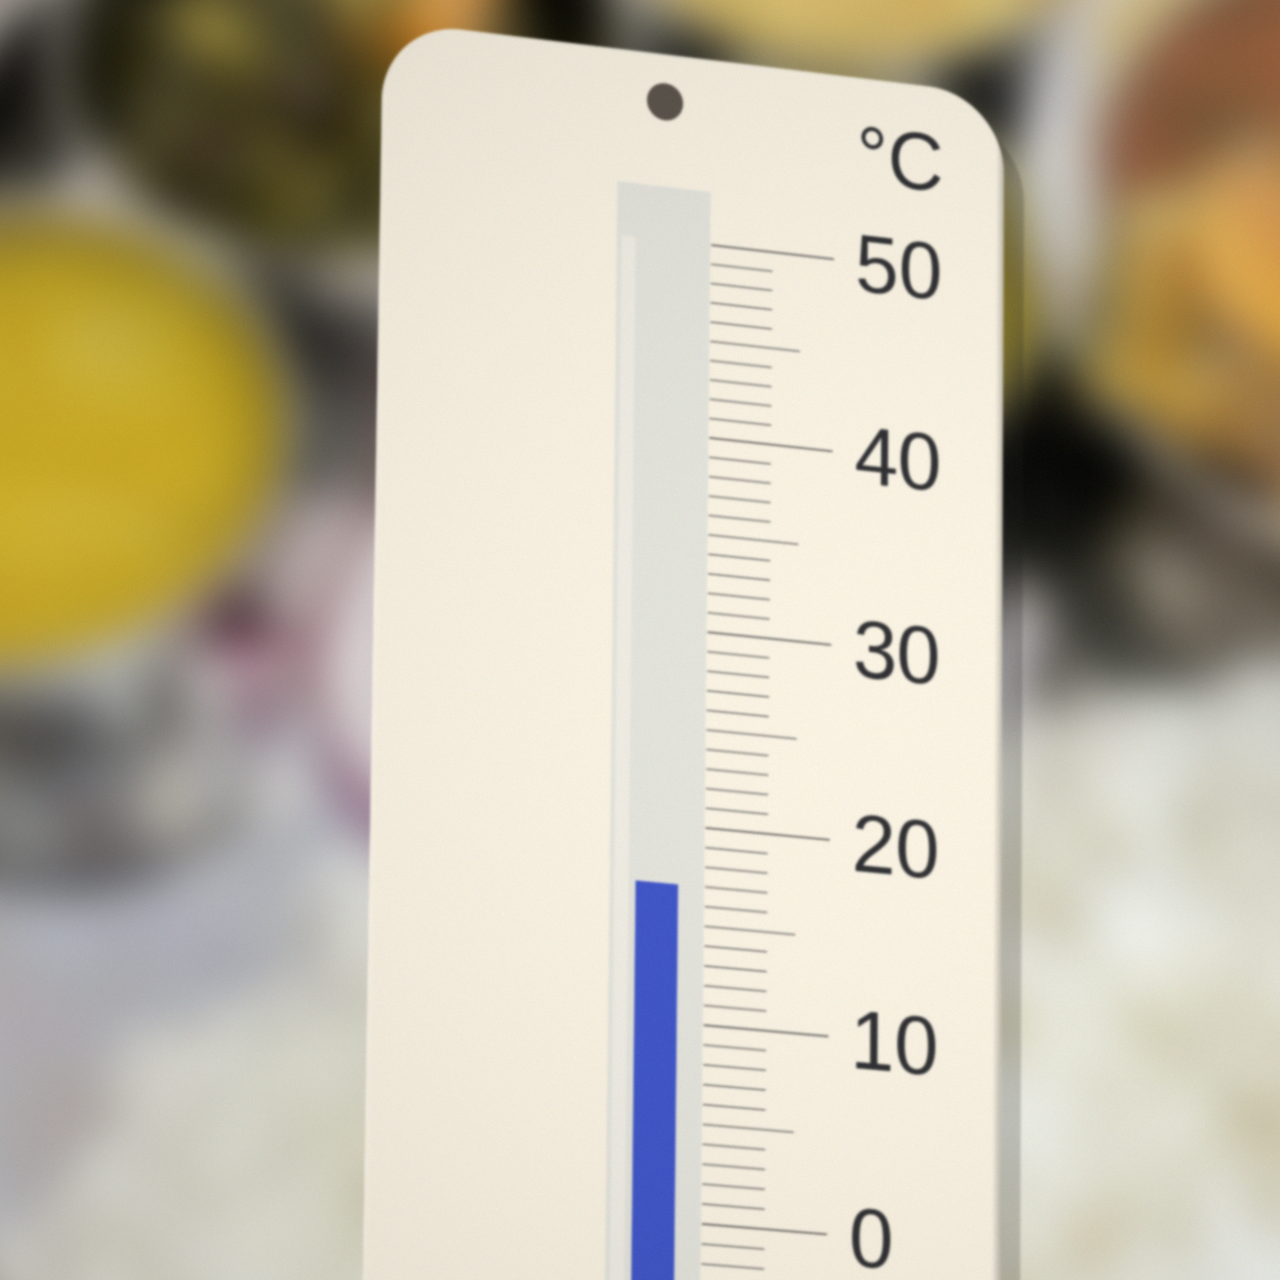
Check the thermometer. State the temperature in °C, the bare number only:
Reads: 17
